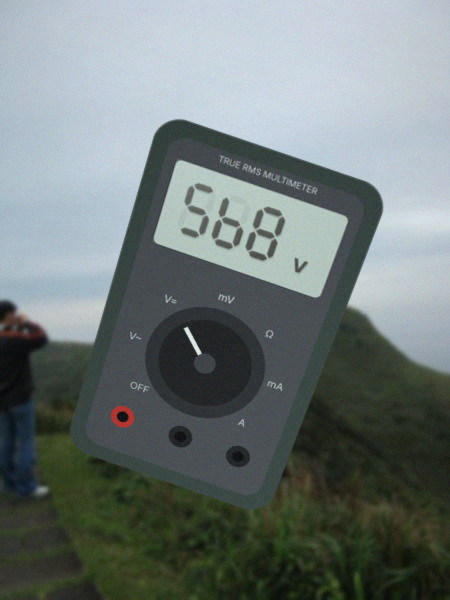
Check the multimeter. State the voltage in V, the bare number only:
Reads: 568
